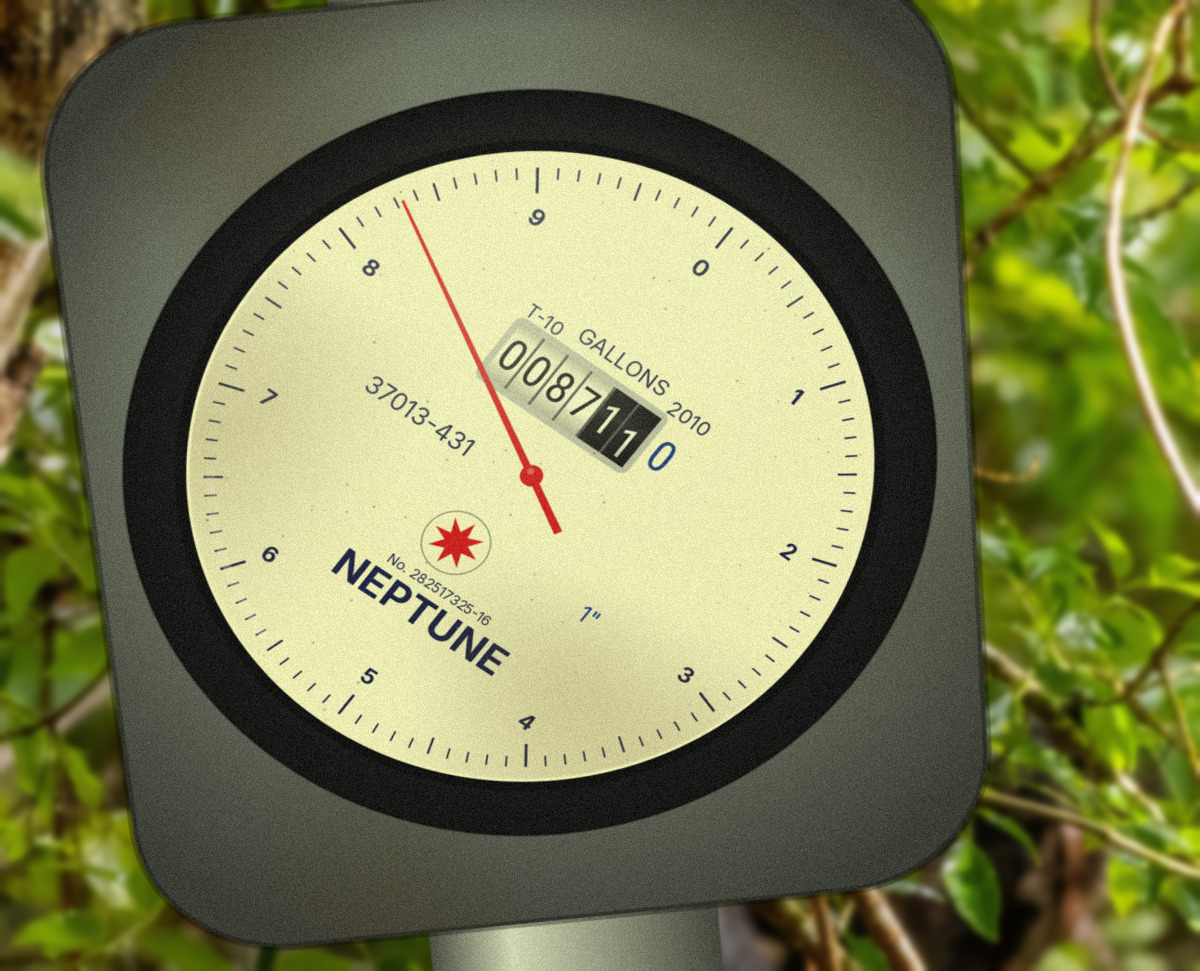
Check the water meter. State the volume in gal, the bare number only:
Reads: 87108.3
